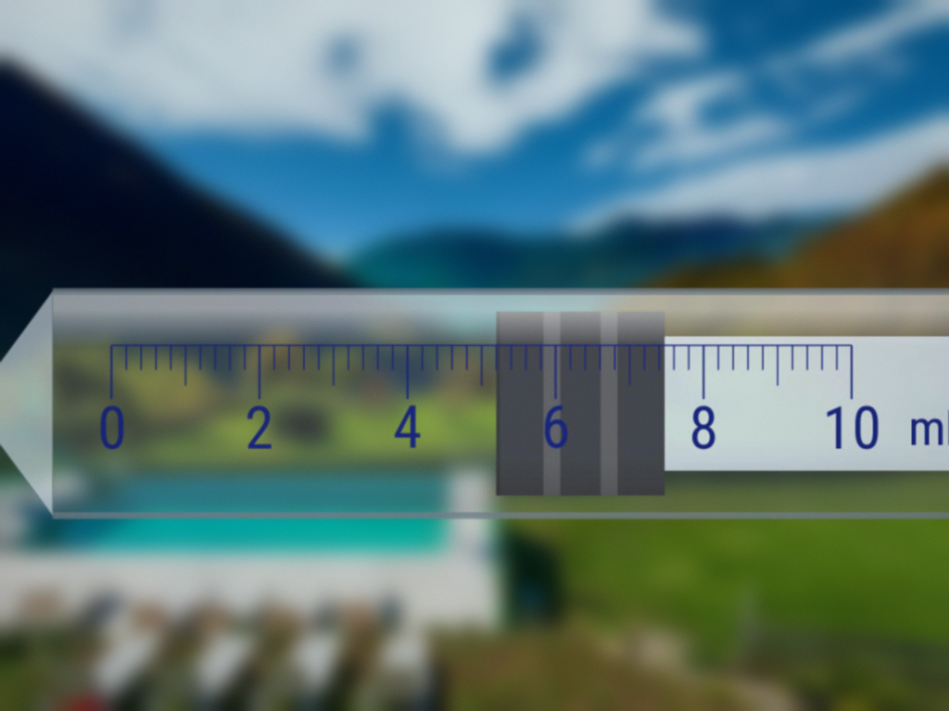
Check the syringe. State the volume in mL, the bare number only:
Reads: 5.2
